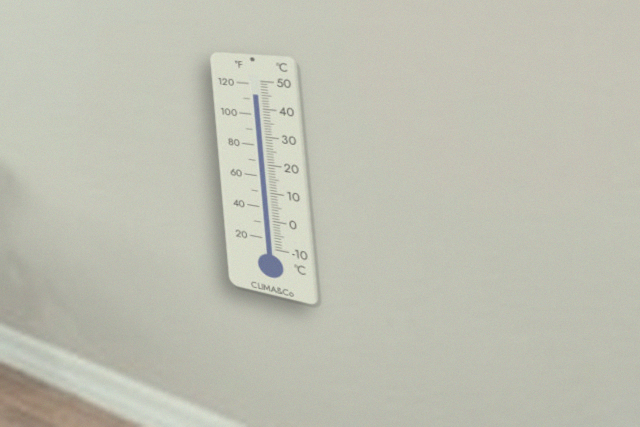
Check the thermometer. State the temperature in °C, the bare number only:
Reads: 45
